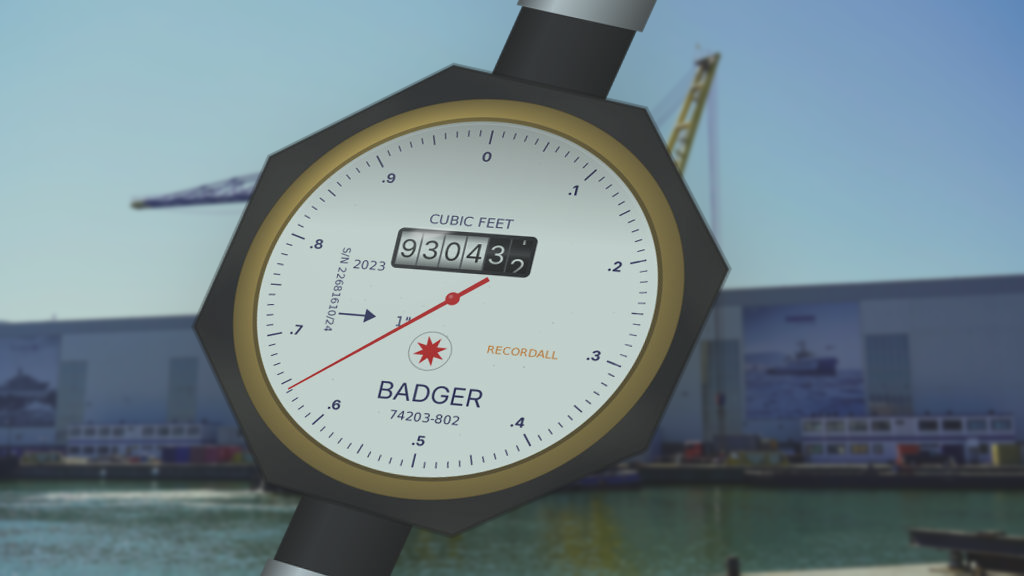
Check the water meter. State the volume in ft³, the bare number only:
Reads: 930431.64
